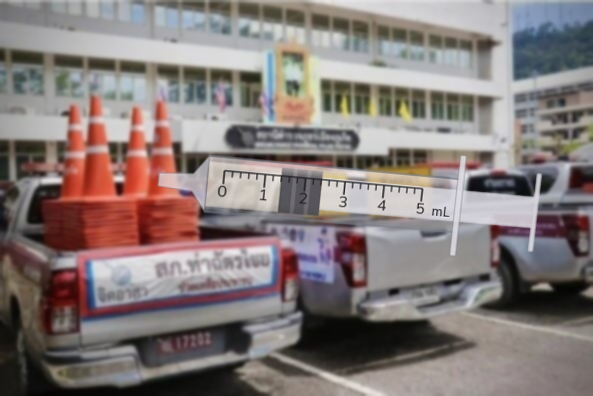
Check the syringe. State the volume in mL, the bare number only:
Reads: 1.4
